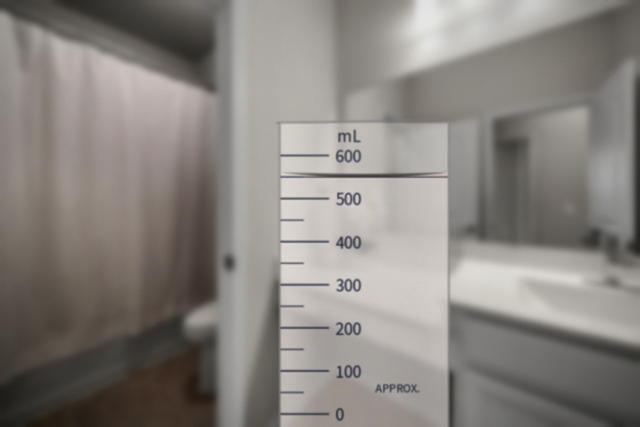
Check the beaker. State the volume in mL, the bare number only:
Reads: 550
